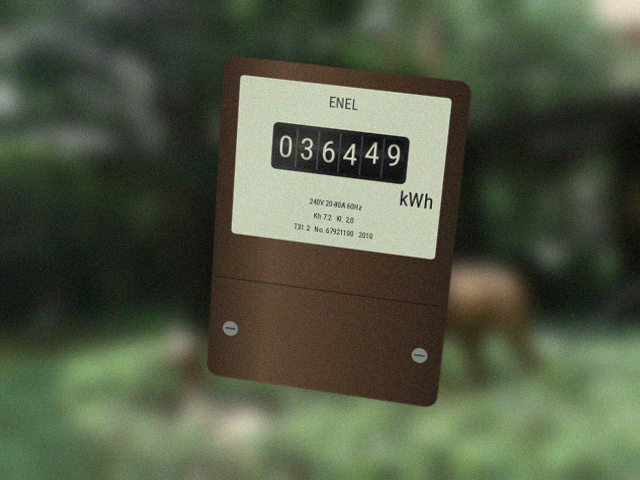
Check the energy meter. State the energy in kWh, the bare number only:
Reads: 36449
